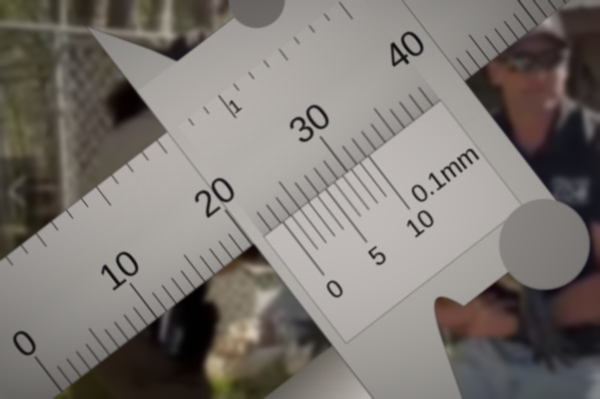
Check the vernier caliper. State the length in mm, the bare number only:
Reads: 23.2
